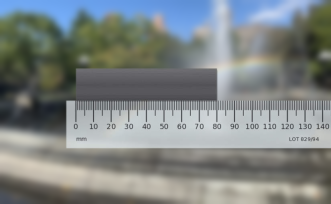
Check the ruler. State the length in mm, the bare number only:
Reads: 80
